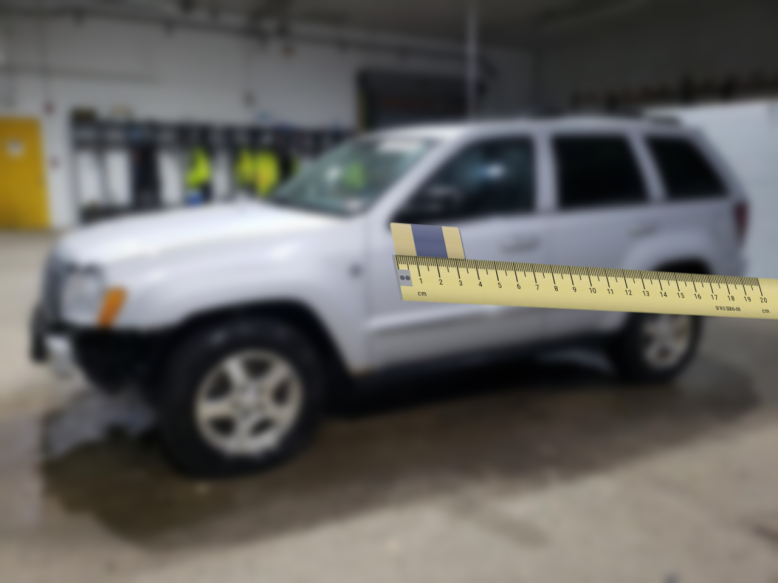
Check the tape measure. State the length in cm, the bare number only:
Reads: 3.5
